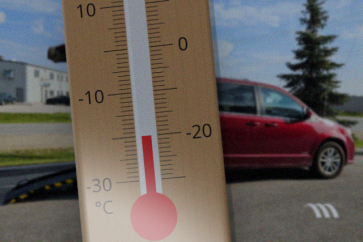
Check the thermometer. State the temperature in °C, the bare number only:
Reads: -20
